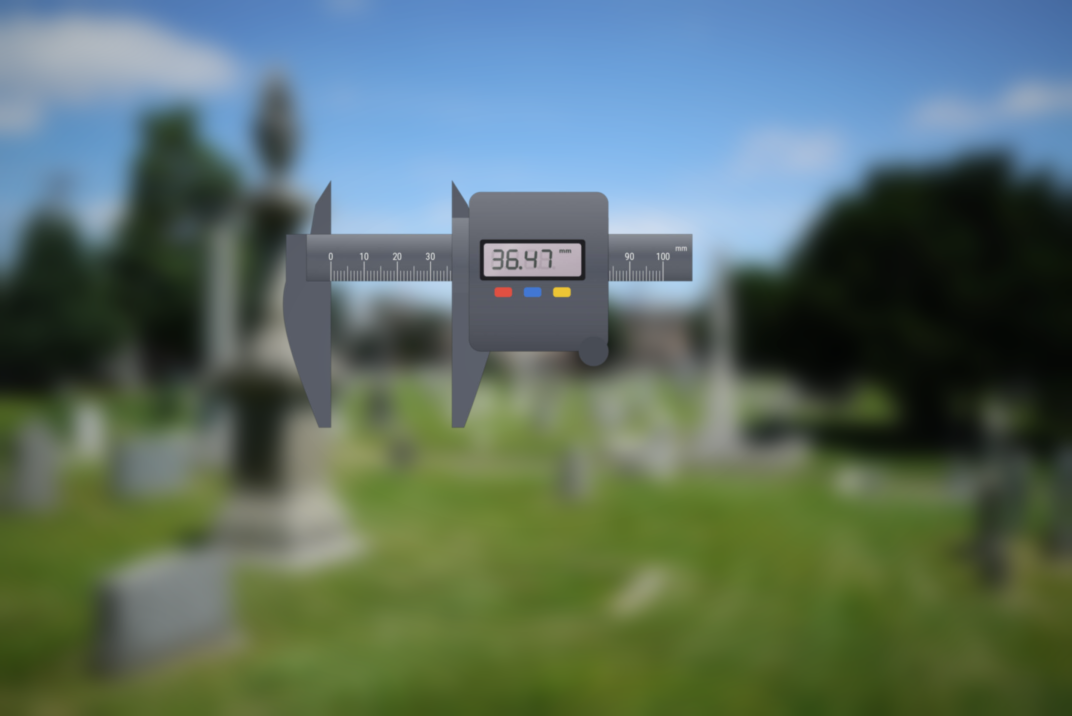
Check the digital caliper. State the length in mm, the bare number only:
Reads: 36.47
